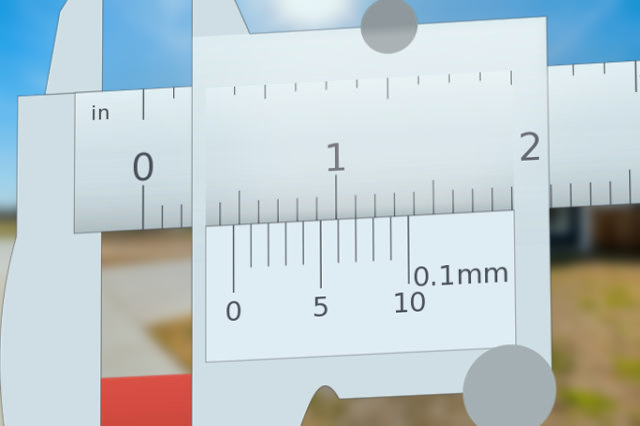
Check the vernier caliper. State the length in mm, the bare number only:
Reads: 4.7
